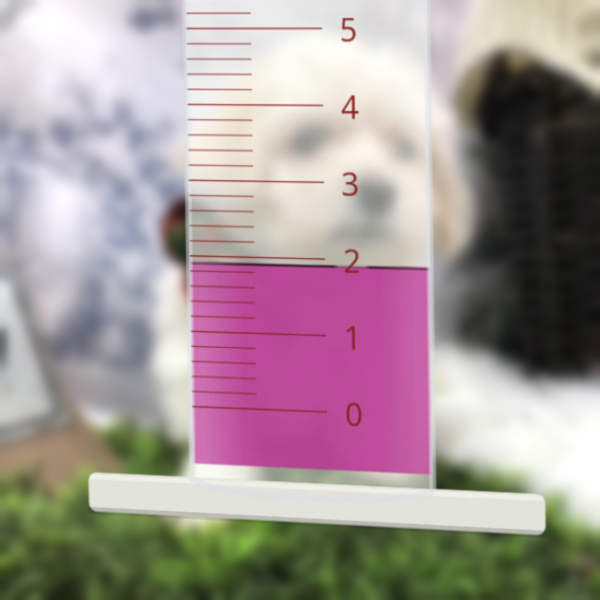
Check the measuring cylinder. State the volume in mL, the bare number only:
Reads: 1.9
